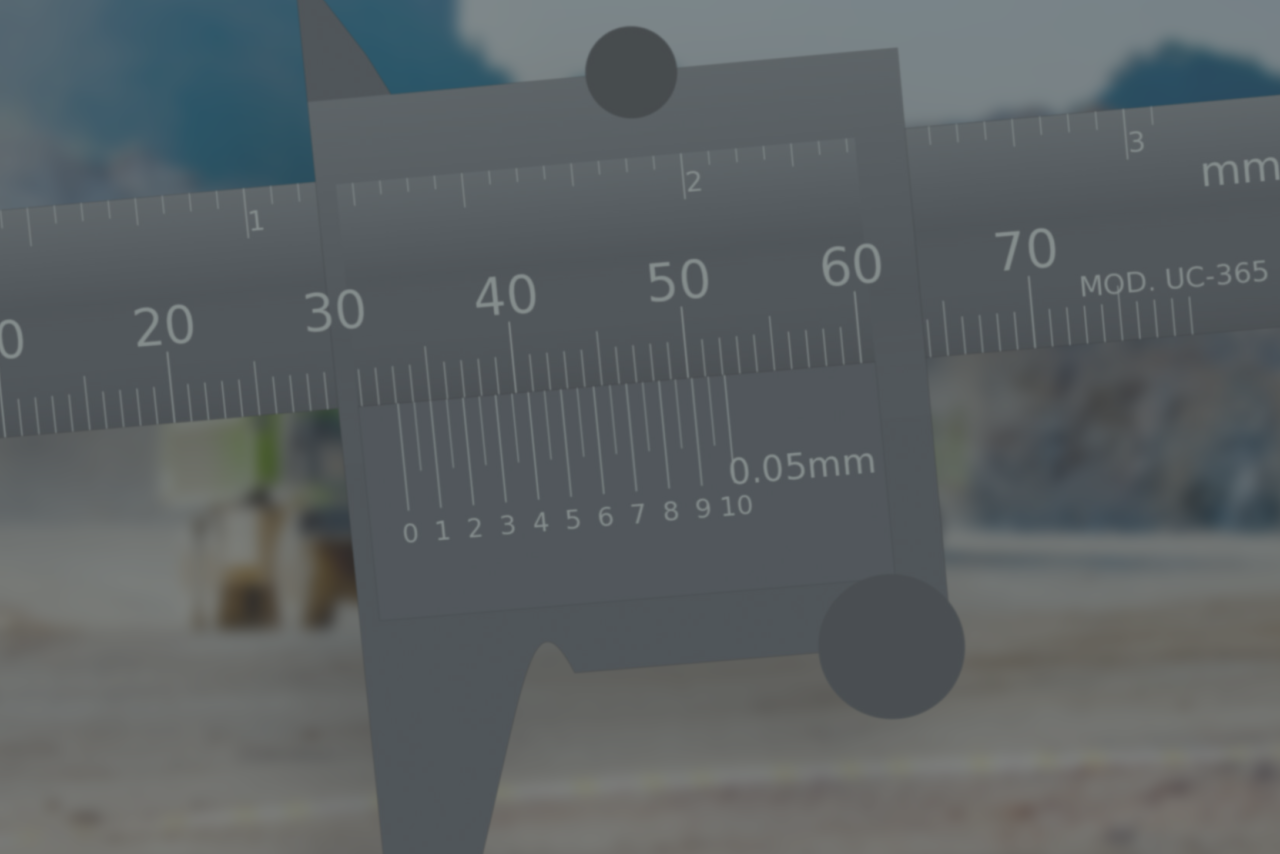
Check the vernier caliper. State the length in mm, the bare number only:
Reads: 33.1
